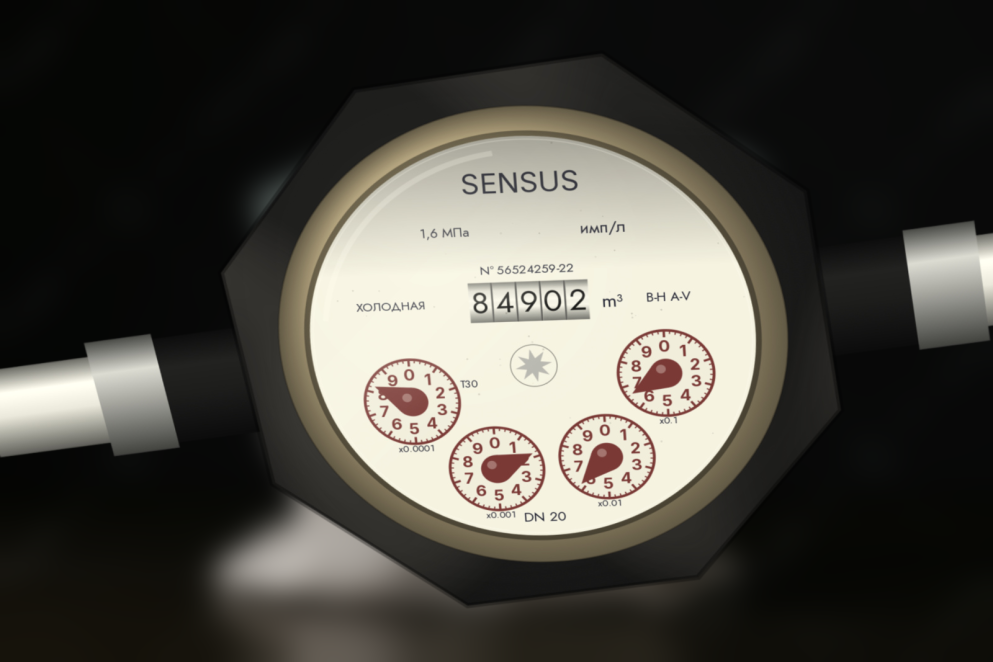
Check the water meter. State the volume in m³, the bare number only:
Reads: 84902.6618
